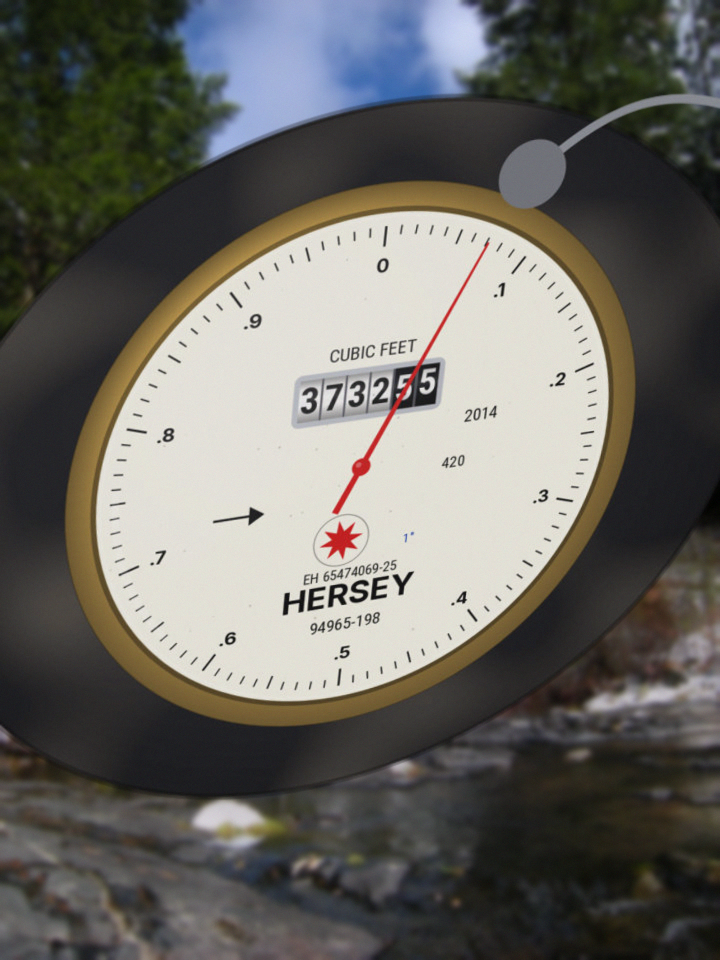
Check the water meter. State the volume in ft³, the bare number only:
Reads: 373255.07
